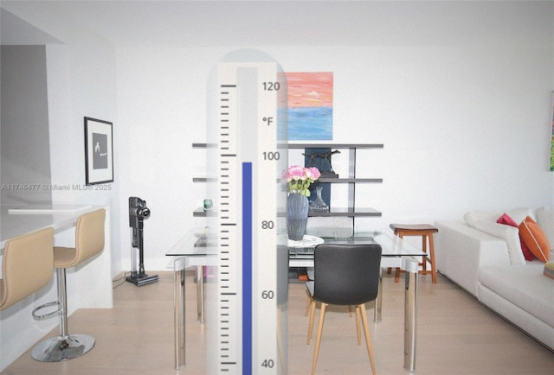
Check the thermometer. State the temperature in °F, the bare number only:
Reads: 98
